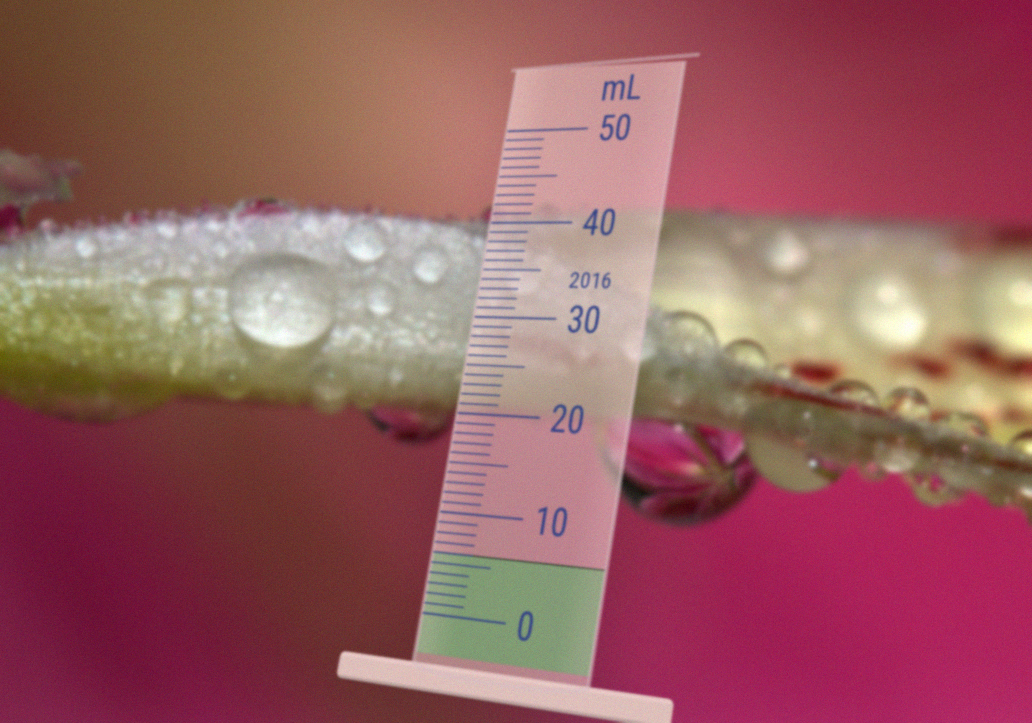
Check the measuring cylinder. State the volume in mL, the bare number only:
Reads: 6
